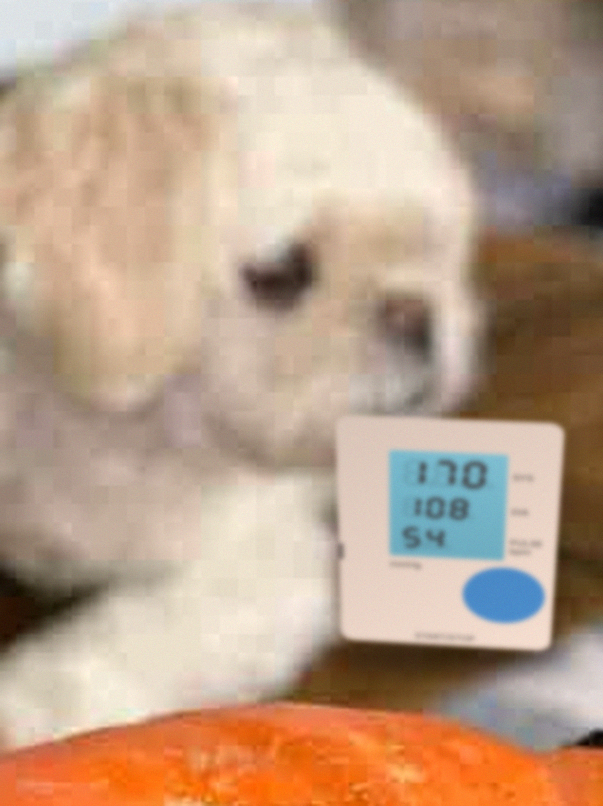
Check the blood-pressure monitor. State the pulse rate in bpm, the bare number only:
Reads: 54
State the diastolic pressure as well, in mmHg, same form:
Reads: 108
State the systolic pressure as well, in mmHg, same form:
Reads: 170
